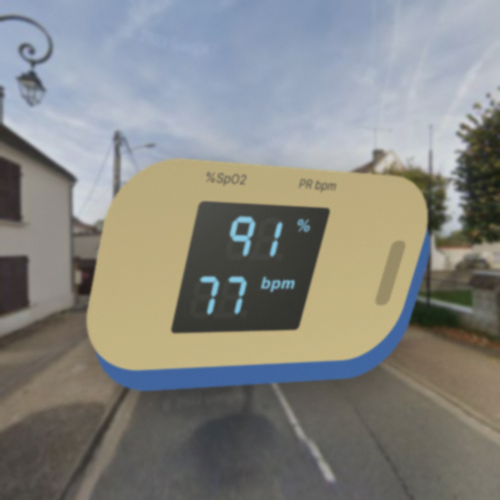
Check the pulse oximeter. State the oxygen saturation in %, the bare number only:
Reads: 91
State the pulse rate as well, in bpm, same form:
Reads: 77
